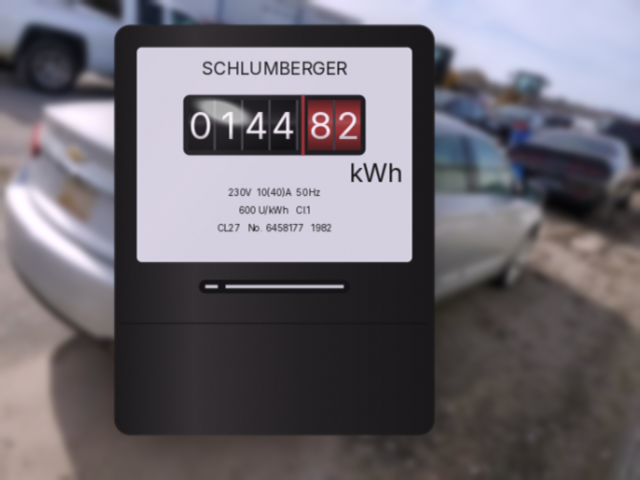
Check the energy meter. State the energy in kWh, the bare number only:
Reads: 144.82
